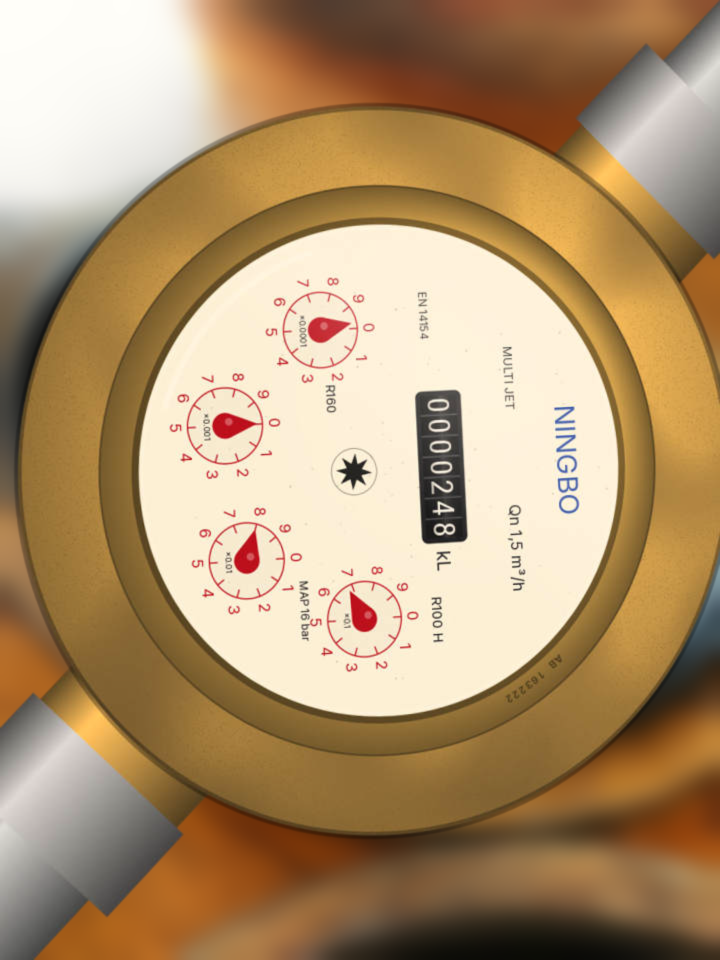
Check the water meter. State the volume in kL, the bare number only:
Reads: 248.6799
